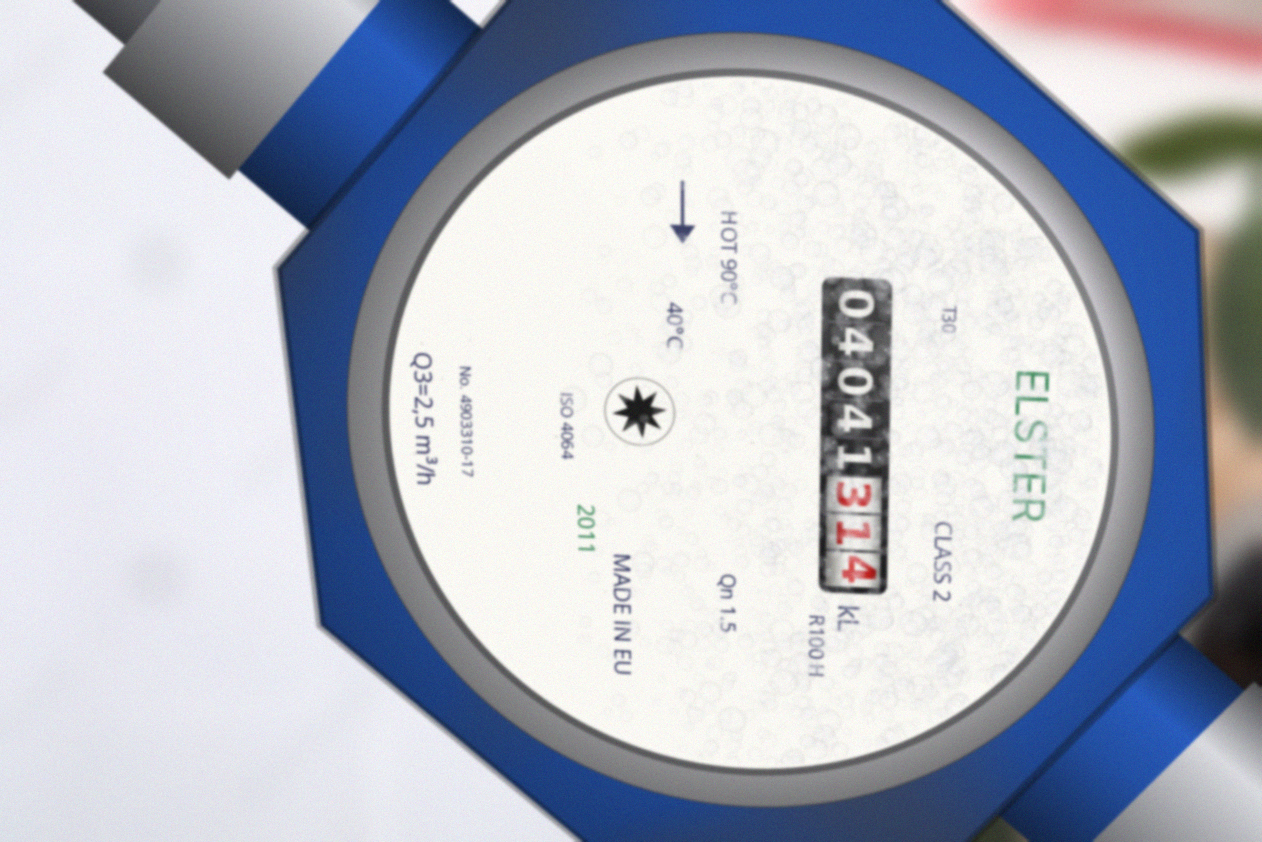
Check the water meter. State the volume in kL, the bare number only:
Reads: 4041.314
